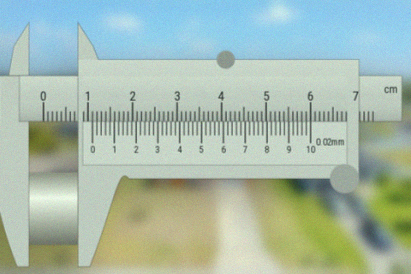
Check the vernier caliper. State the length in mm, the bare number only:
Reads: 11.0
